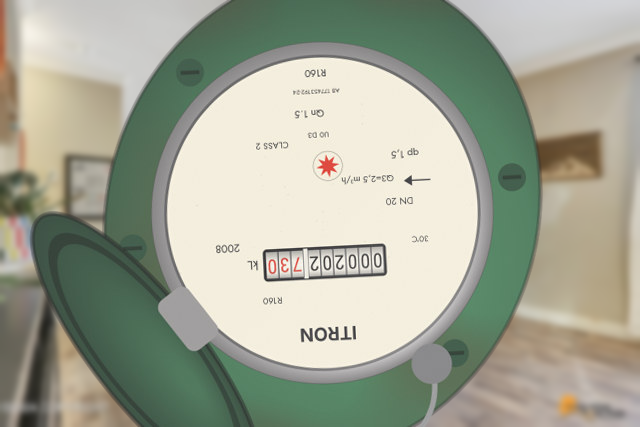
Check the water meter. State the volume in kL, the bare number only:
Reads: 202.730
